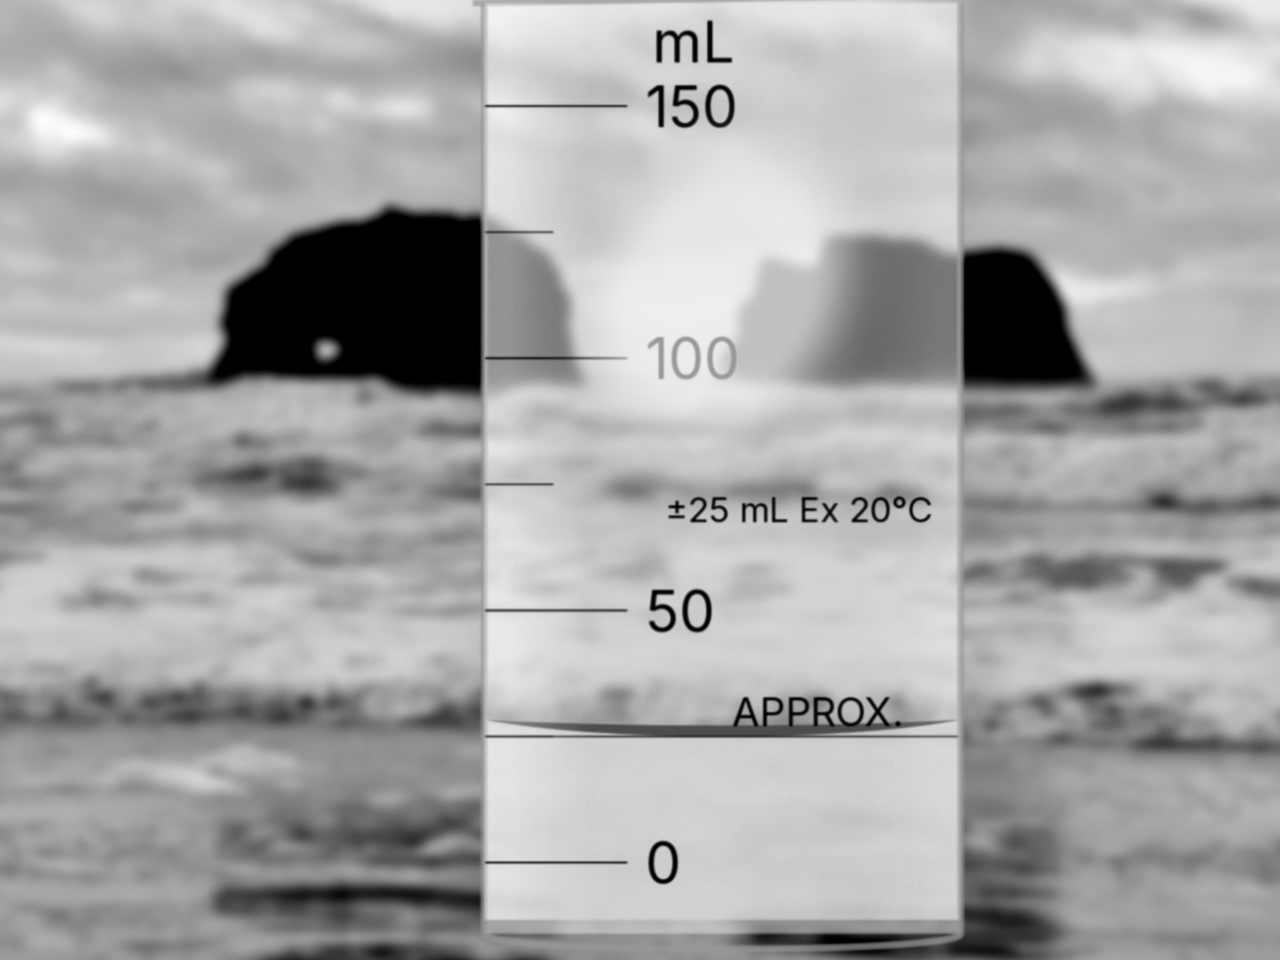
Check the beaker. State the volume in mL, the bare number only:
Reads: 25
